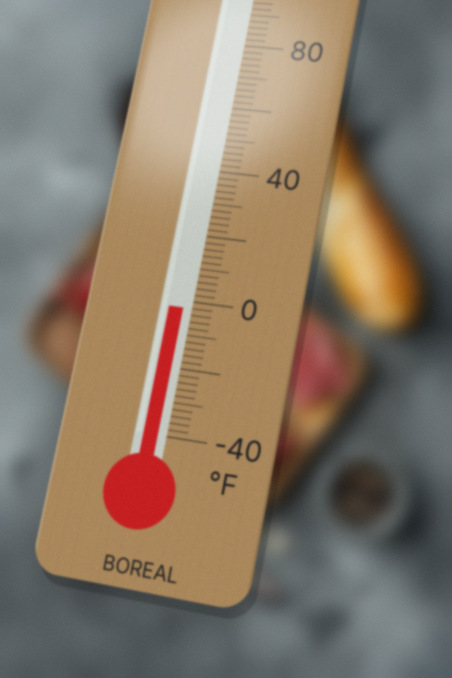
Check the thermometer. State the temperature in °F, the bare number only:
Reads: -2
